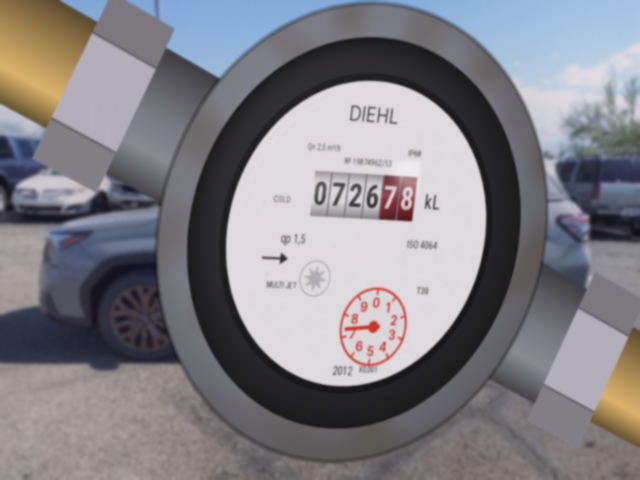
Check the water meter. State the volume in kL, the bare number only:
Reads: 726.787
